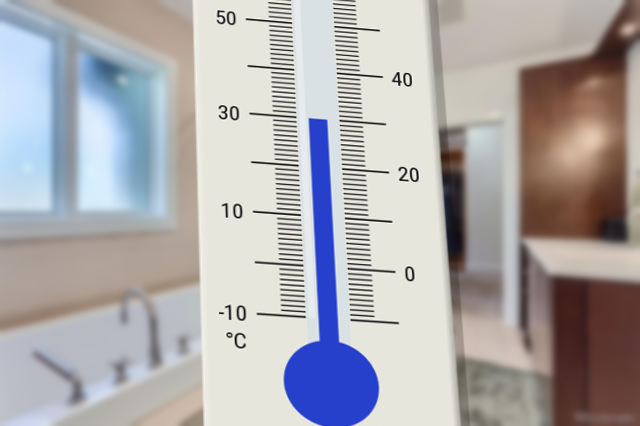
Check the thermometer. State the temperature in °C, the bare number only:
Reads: 30
